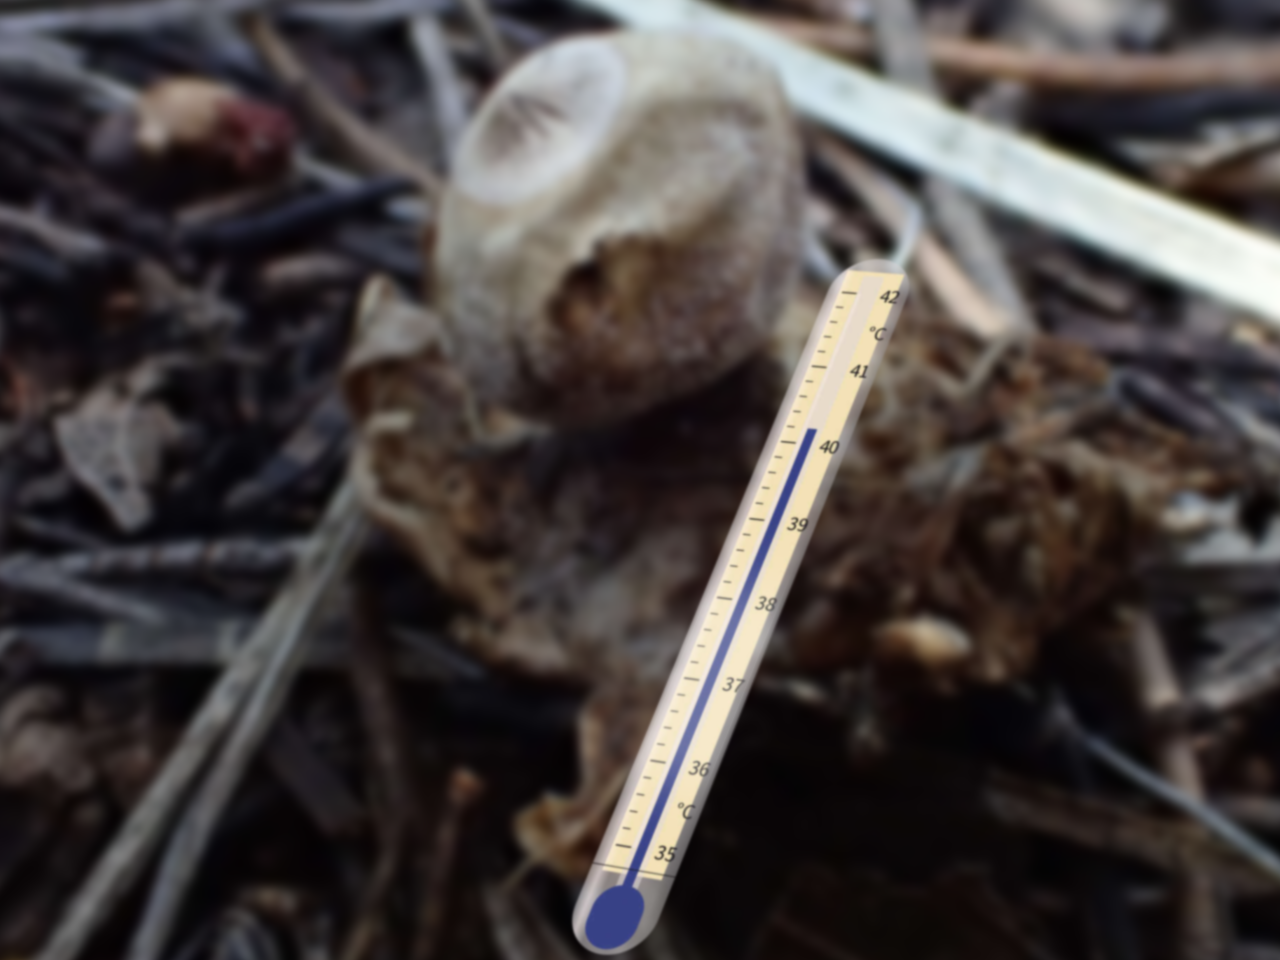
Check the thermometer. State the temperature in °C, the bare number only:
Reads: 40.2
